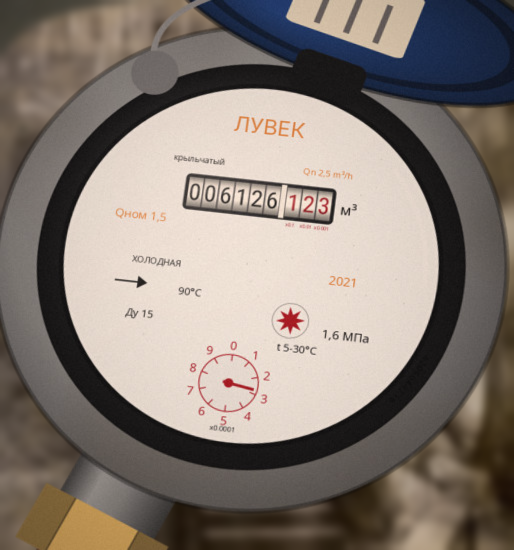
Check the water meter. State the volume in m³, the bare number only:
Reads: 6126.1232
